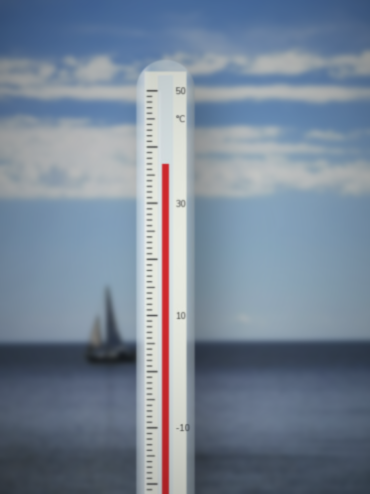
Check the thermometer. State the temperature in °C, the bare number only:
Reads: 37
